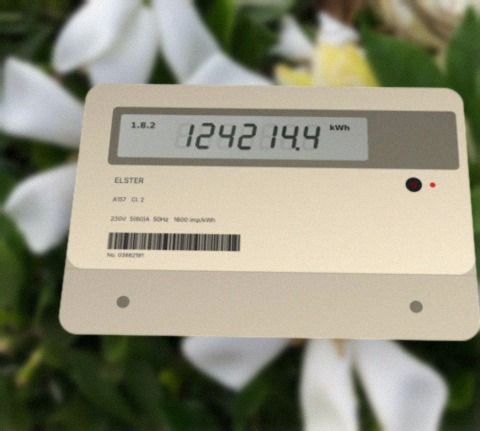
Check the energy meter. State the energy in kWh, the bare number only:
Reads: 124214.4
